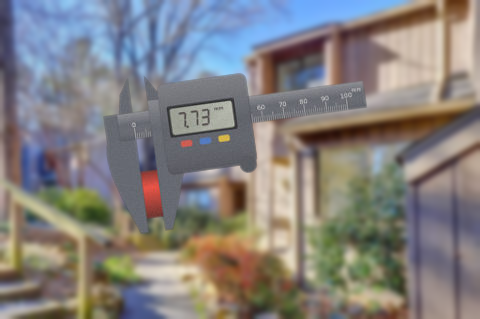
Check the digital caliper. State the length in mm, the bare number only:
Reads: 7.73
